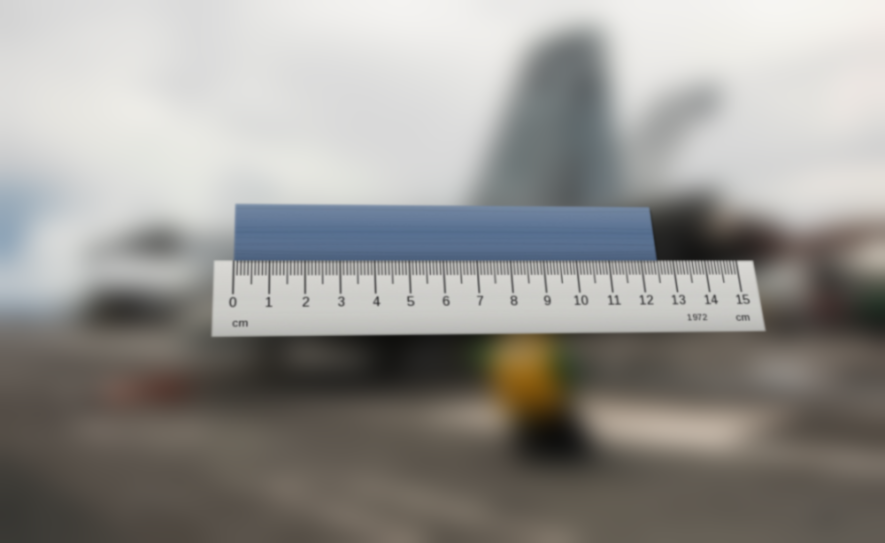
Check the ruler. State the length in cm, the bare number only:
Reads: 12.5
